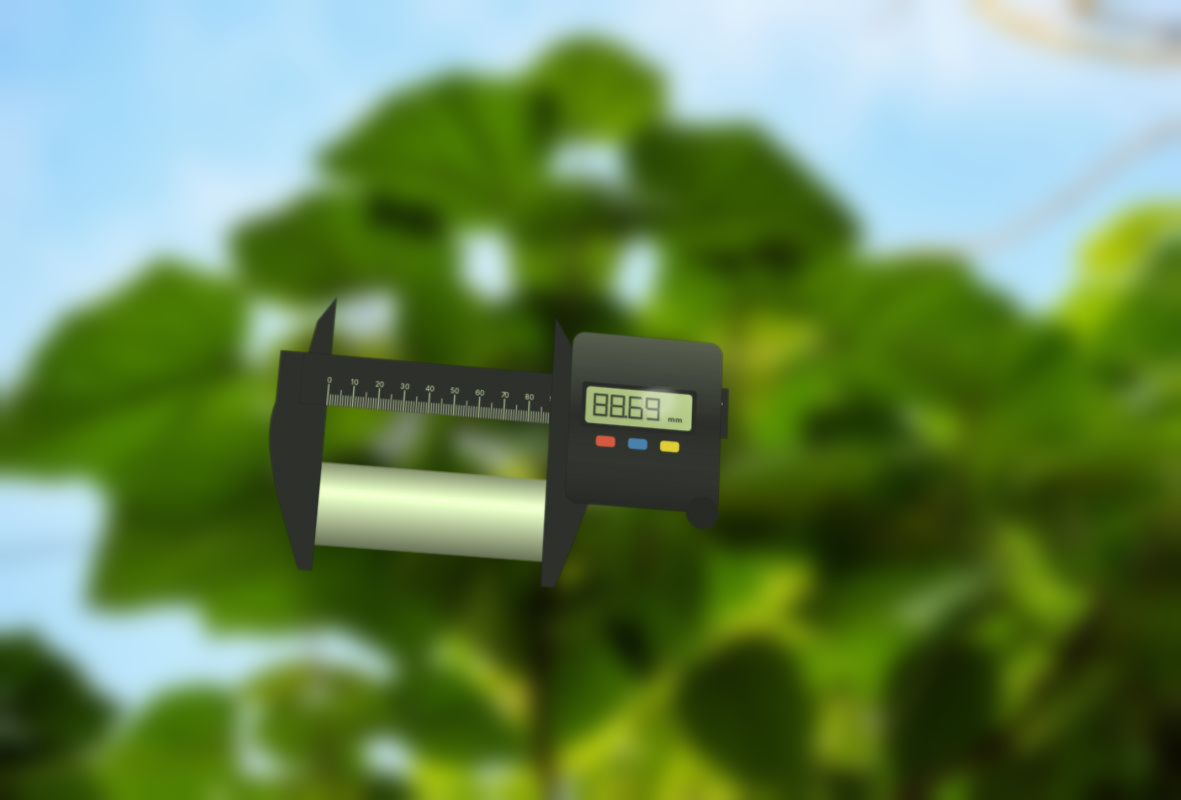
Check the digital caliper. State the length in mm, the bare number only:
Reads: 88.69
